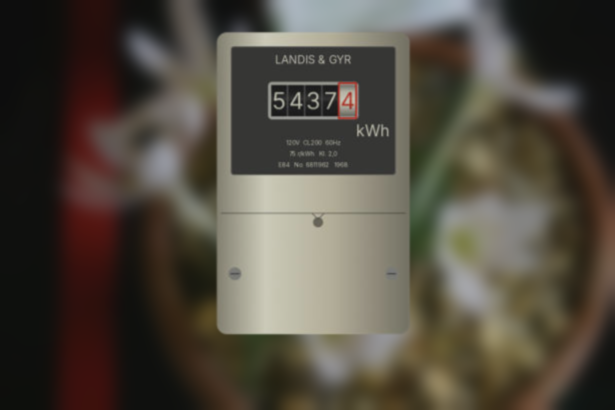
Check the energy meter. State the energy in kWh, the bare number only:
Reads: 5437.4
